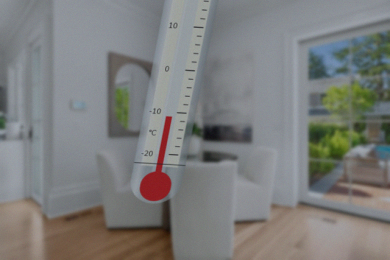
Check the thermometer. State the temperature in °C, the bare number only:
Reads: -11
